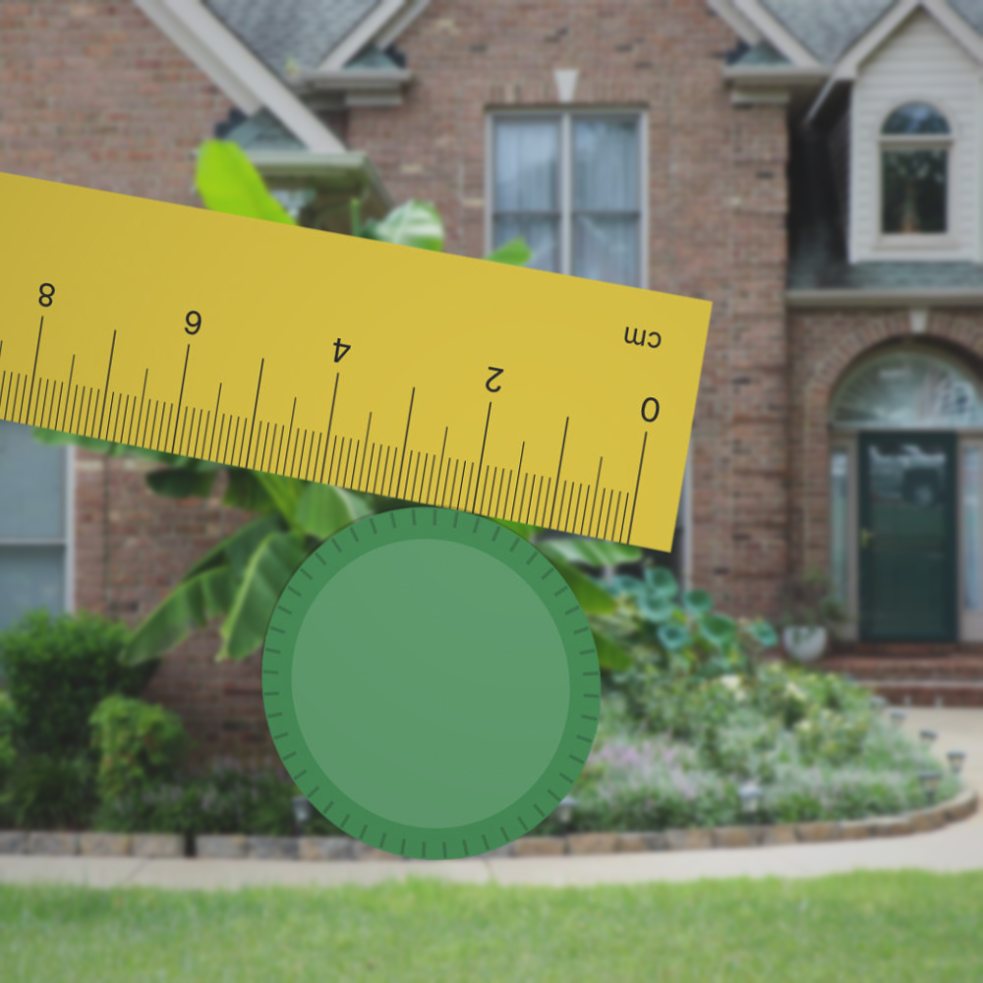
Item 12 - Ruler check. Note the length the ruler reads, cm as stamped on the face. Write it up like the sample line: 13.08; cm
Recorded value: 4.4; cm
